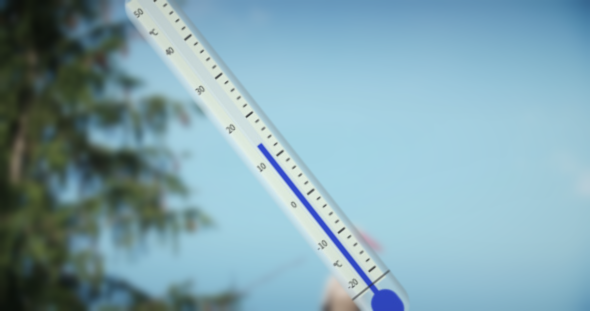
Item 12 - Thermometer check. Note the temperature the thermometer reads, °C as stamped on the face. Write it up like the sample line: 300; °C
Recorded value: 14; °C
